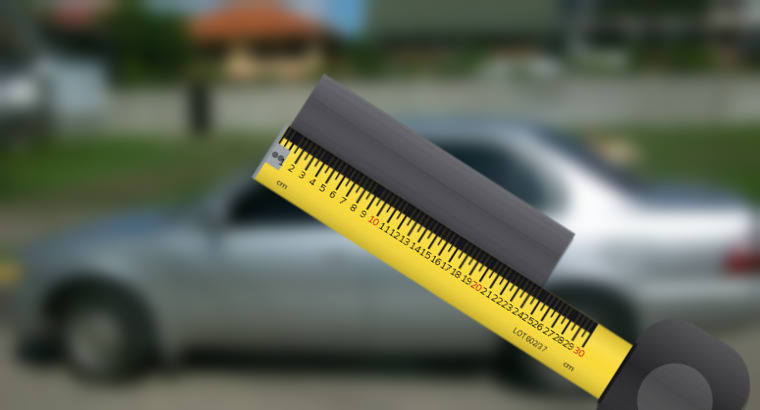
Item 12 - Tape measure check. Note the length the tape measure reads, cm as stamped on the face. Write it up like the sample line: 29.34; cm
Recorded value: 24.5; cm
